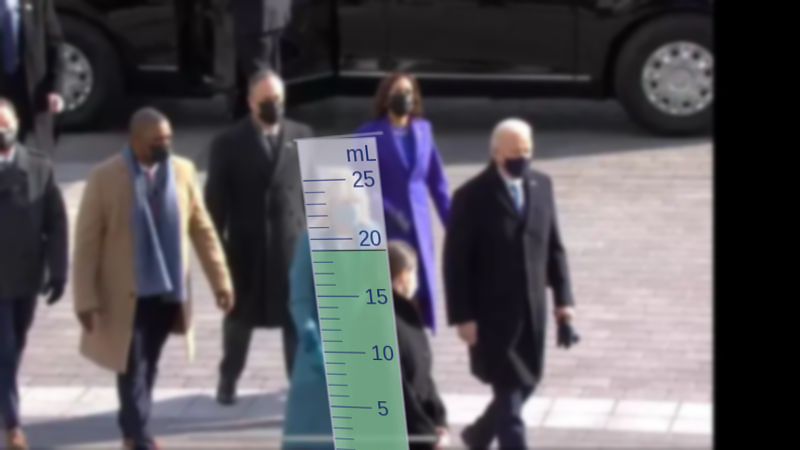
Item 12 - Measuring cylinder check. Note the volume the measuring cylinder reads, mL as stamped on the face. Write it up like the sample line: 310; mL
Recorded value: 19; mL
